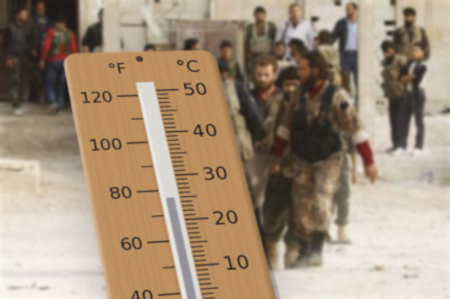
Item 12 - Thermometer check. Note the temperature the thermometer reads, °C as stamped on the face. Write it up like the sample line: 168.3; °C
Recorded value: 25; °C
